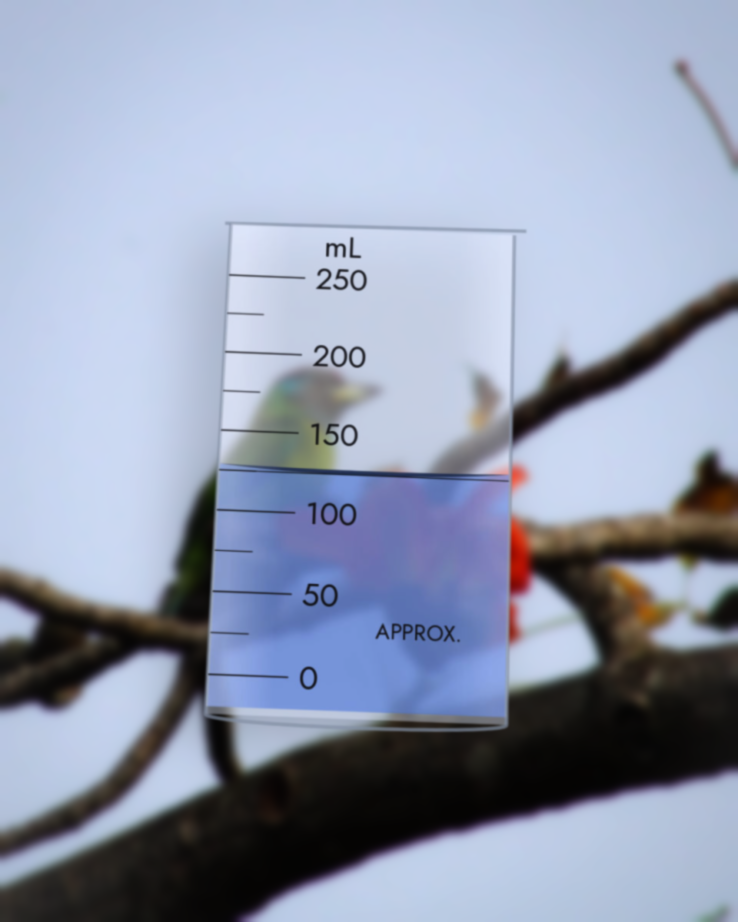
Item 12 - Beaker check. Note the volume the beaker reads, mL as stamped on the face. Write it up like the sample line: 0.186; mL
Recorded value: 125; mL
